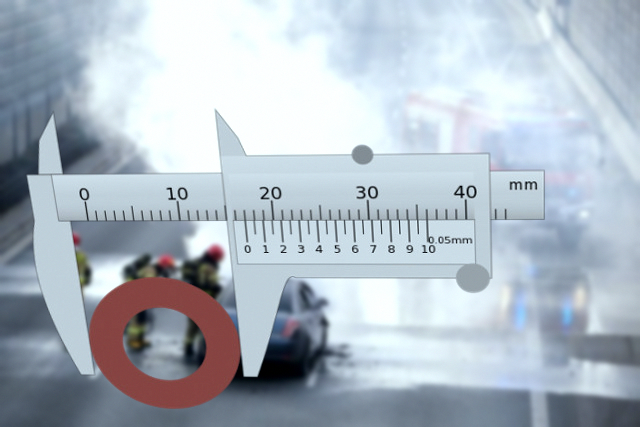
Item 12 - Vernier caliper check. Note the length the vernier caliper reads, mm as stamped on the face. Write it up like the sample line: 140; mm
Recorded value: 17.0; mm
